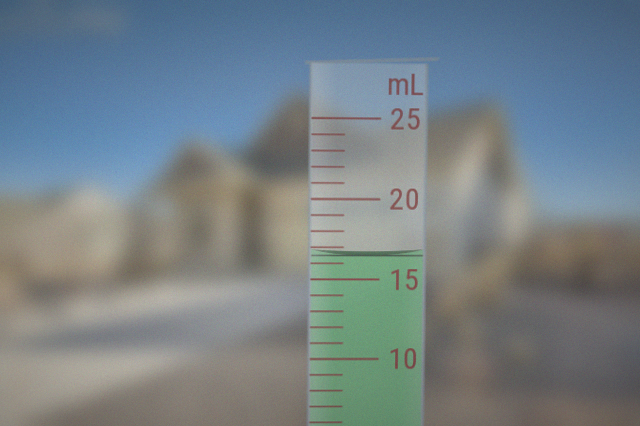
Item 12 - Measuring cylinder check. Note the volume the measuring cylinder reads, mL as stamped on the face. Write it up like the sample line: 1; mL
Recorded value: 16.5; mL
